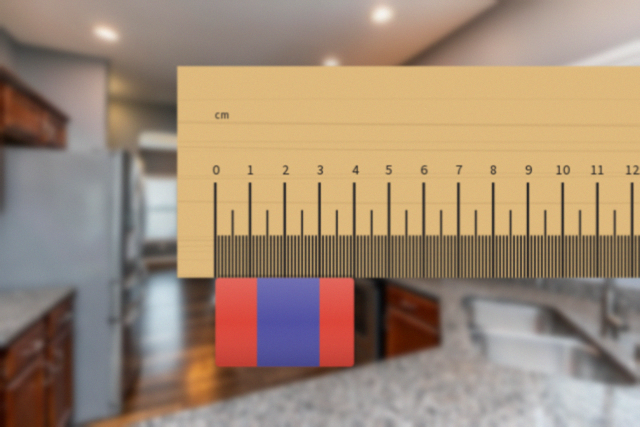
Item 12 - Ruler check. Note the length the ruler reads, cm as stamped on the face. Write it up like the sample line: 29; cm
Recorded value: 4; cm
